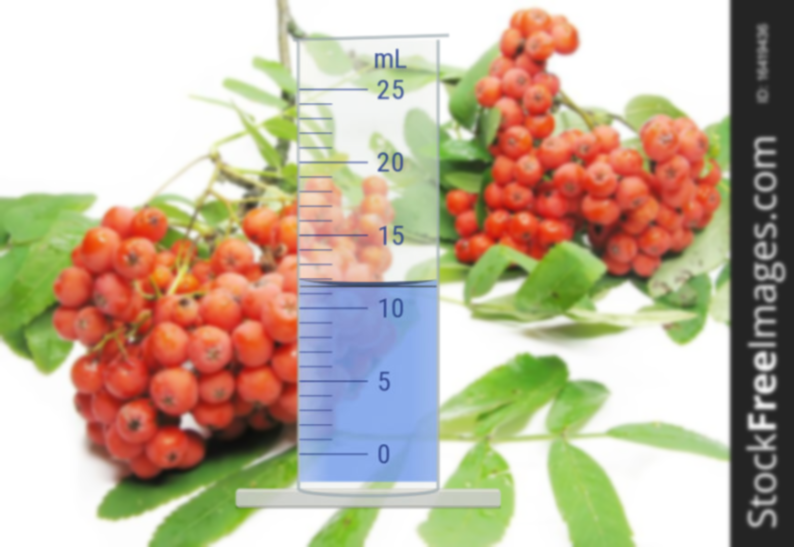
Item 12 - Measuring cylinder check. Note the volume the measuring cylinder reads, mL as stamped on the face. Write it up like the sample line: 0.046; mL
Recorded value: 11.5; mL
